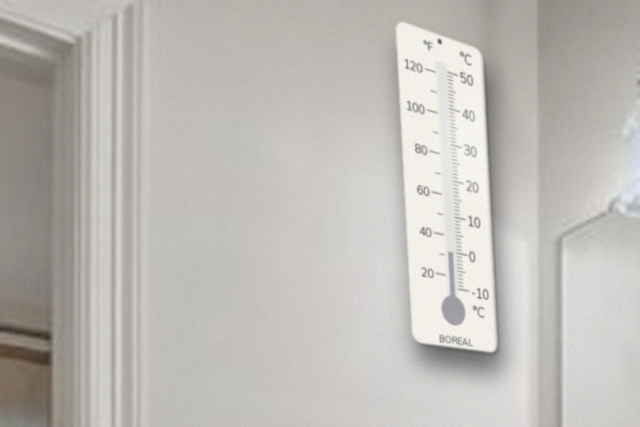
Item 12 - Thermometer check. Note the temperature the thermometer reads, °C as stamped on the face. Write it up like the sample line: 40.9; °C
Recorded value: 0; °C
